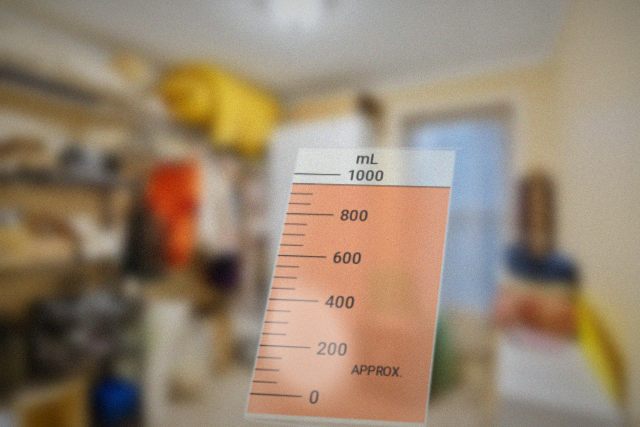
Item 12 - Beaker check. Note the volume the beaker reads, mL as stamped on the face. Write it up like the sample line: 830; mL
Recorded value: 950; mL
